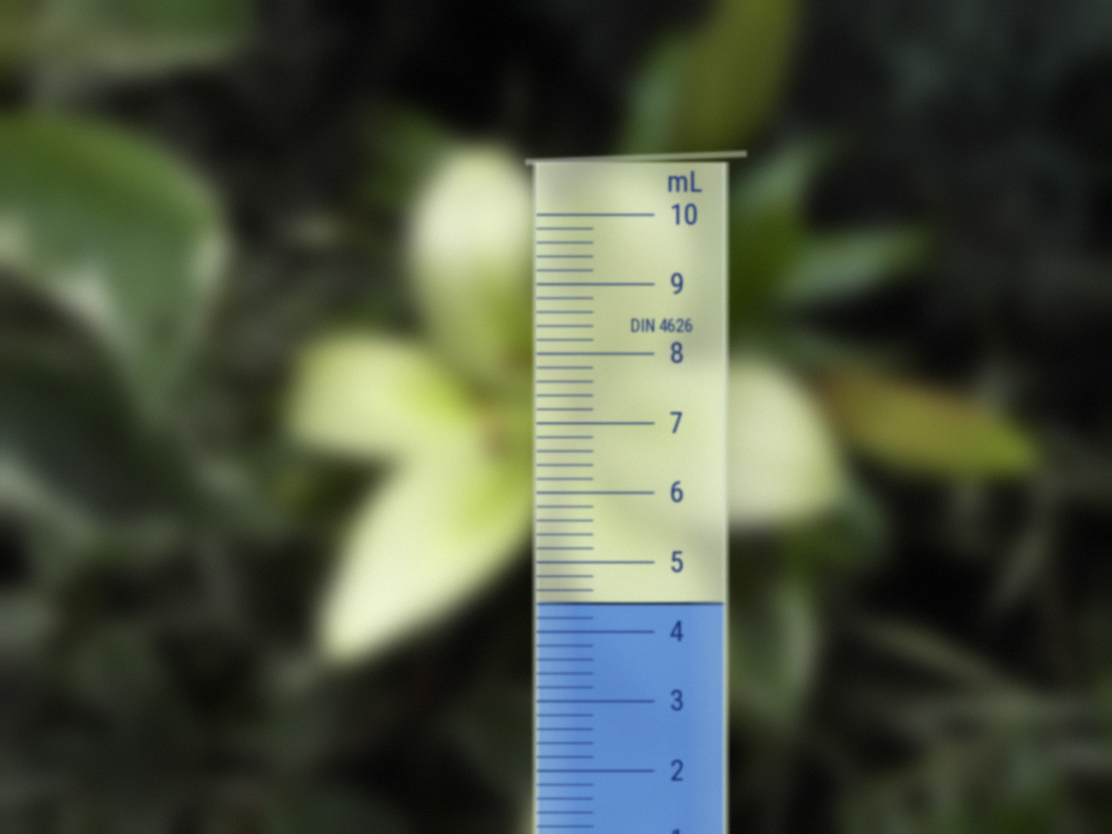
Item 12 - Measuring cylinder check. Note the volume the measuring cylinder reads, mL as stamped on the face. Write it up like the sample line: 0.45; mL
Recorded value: 4.4; mL
